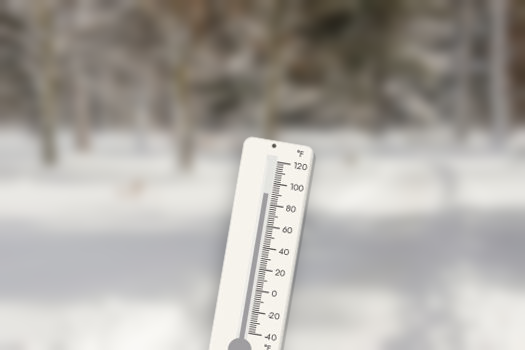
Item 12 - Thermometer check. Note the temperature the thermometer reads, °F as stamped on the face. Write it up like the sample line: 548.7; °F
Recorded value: 90; °F
